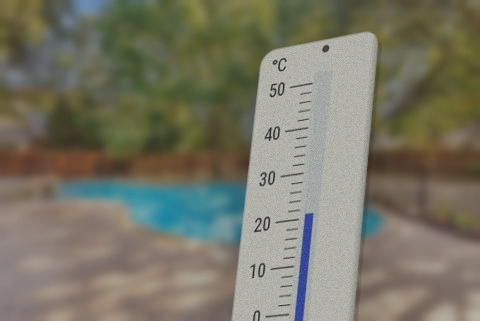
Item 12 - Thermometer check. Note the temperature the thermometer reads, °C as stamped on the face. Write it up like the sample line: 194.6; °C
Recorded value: 21; °C
